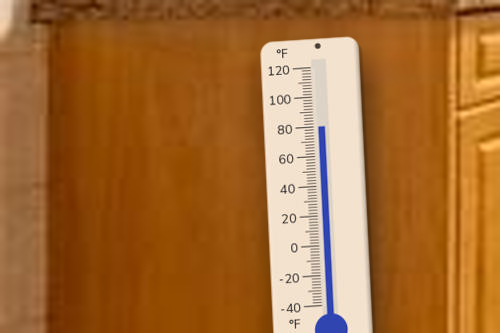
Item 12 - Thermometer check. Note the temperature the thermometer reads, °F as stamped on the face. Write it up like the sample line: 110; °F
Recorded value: 80; °F
